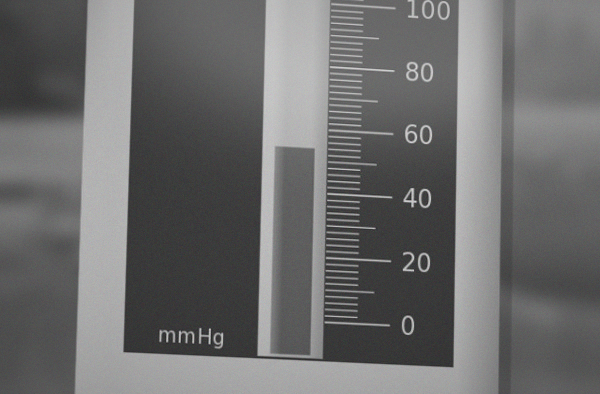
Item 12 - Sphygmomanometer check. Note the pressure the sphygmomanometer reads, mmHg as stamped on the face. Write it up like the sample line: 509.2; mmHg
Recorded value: 54; mmHg
